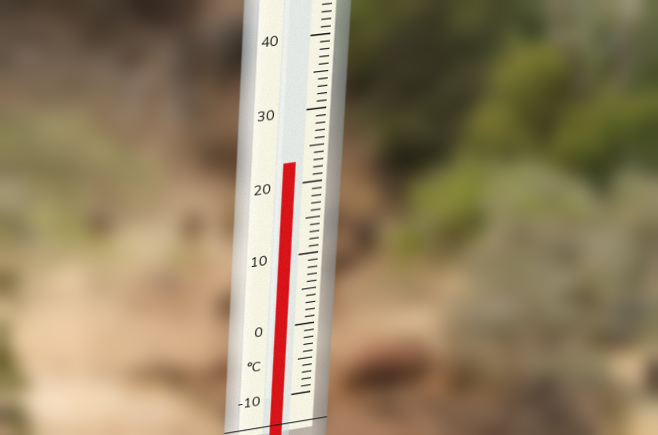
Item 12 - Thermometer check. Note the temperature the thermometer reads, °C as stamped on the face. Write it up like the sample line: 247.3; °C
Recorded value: 23; °C
